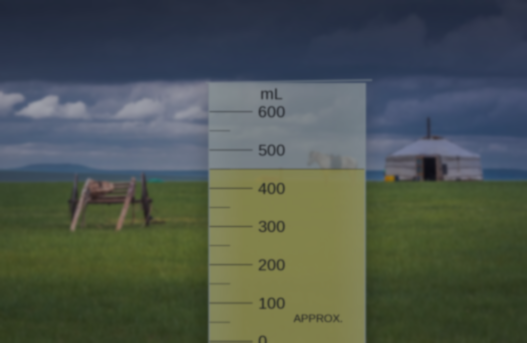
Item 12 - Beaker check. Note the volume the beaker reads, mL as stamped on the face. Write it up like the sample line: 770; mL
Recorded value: 450; mL
